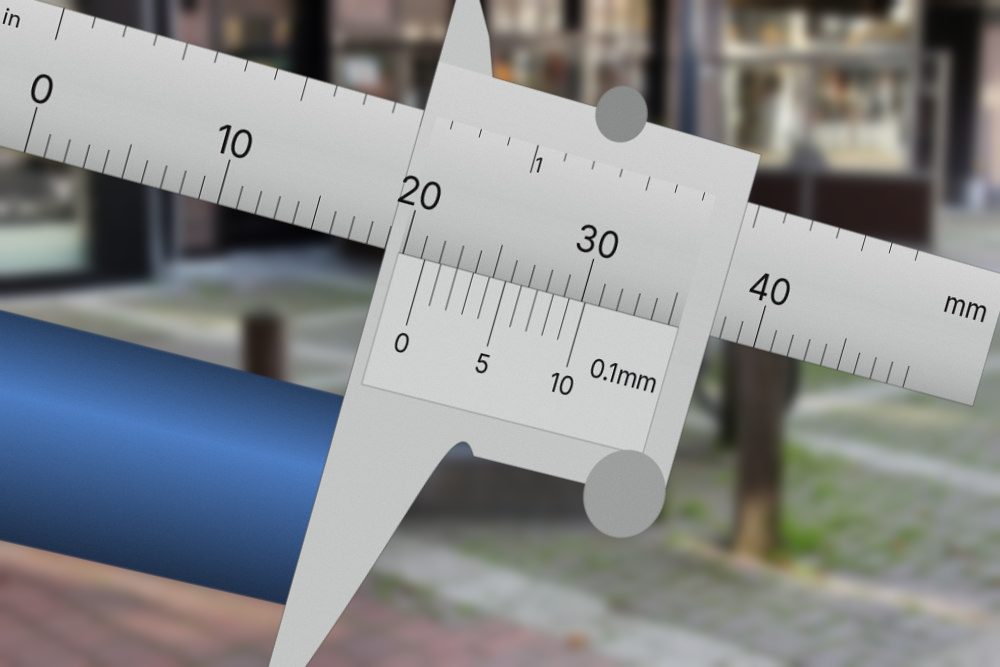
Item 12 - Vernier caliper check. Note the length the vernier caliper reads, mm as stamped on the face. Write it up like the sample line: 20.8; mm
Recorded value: 21.2; mm
